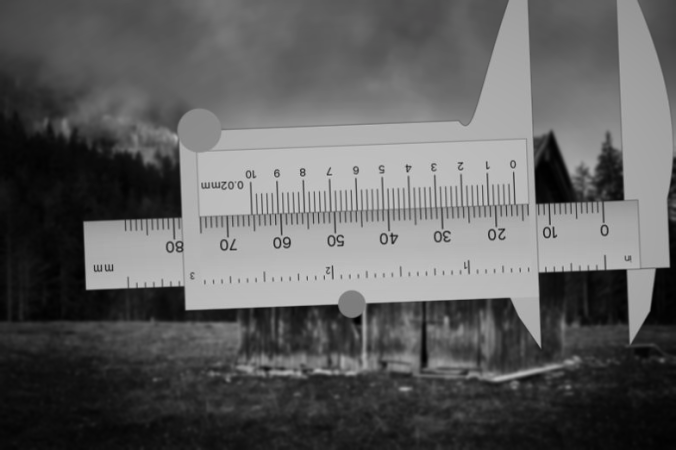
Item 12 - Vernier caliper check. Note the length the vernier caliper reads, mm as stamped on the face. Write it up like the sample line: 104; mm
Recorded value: 16.4; mm
